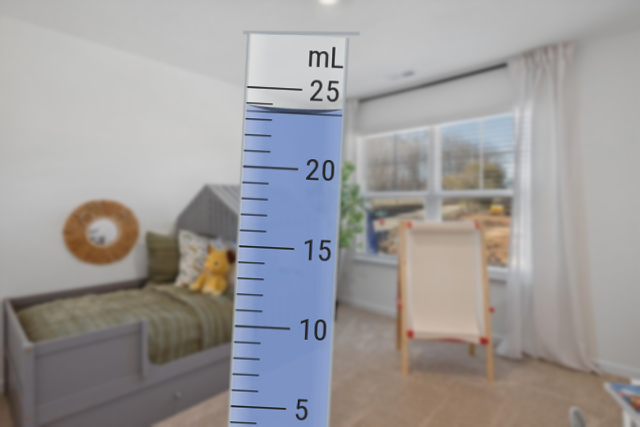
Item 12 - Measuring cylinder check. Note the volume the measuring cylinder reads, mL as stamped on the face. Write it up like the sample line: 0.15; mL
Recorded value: 23.5; mL
